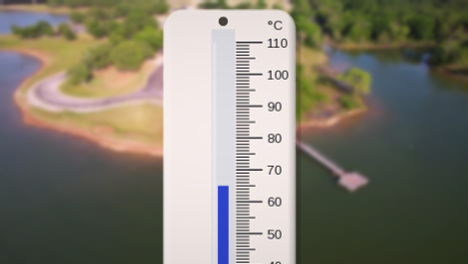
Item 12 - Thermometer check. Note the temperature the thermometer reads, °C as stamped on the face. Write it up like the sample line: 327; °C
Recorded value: 65; °C
